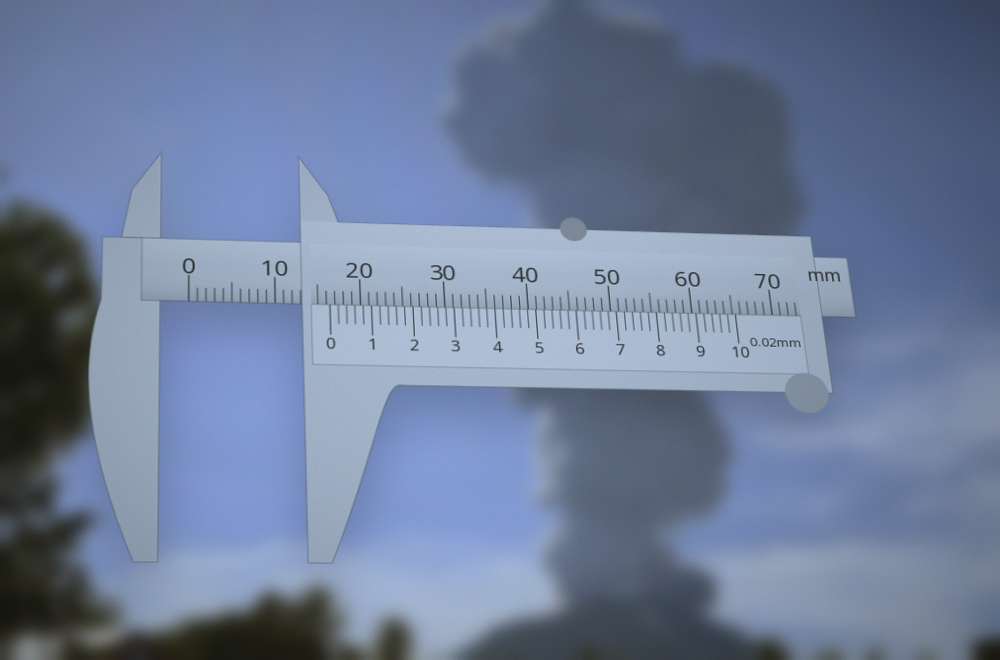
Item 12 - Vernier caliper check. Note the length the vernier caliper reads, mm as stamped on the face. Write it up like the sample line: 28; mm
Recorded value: 16.4; mm
